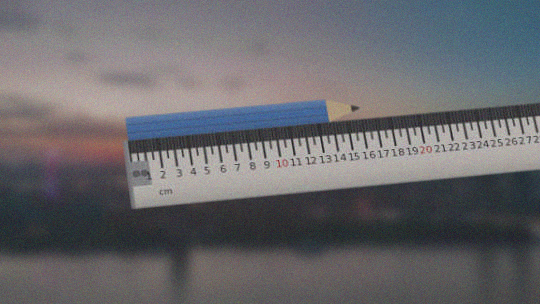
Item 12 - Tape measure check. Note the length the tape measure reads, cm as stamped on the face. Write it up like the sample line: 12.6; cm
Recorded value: 16; cm
